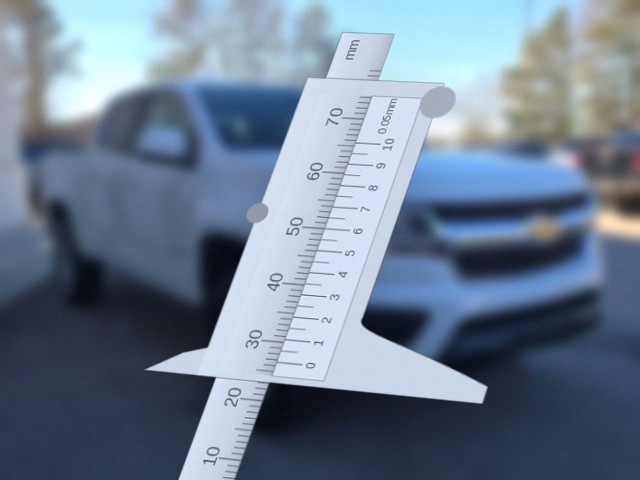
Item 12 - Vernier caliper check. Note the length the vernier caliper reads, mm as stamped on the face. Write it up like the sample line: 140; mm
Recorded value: 26.6; mm
